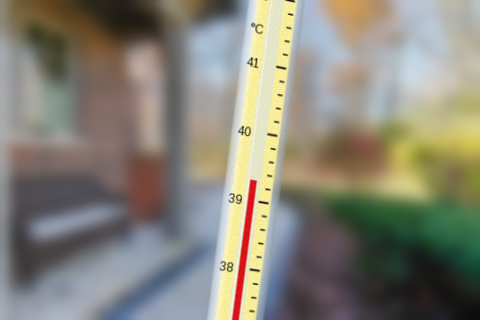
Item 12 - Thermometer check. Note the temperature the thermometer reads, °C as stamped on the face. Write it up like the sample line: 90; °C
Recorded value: 39.3; °C
